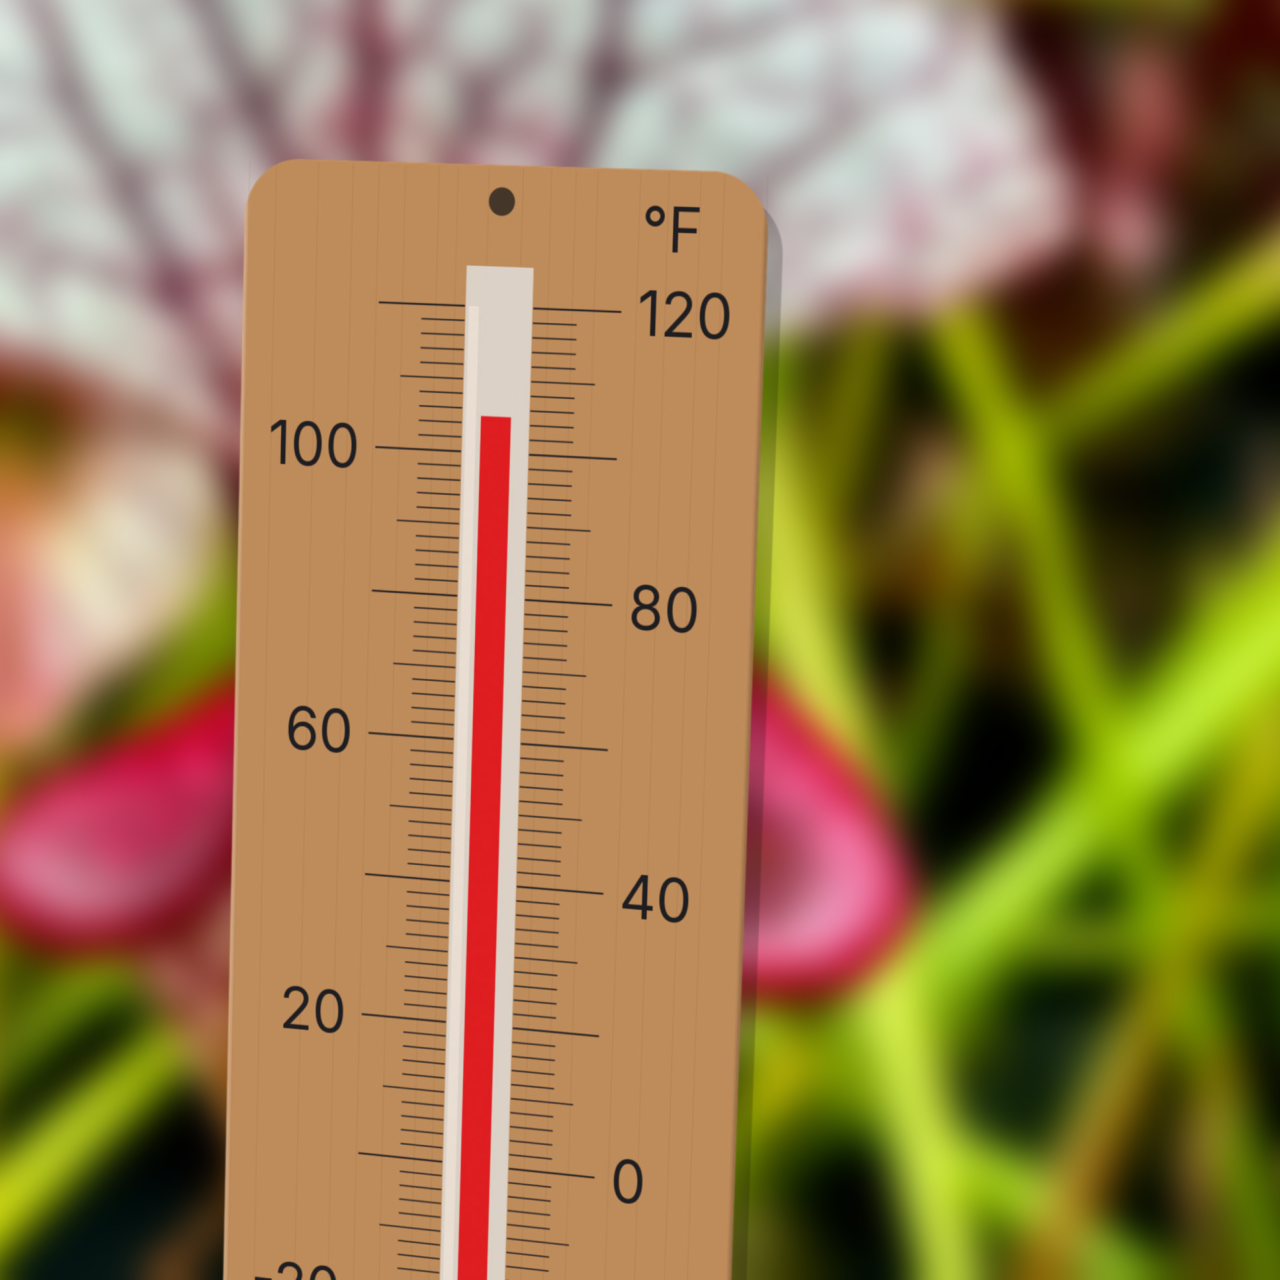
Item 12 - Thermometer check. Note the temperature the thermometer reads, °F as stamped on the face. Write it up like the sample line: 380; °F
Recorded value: 105; °F
